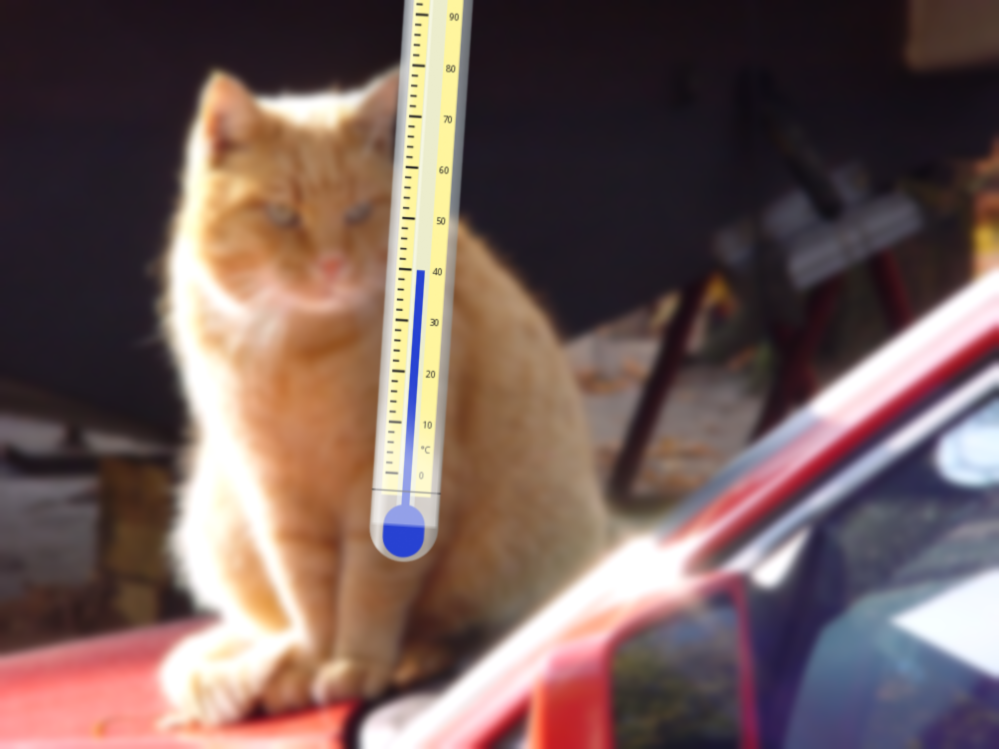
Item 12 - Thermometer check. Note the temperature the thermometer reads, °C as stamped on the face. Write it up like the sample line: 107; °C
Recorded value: 40; °C
